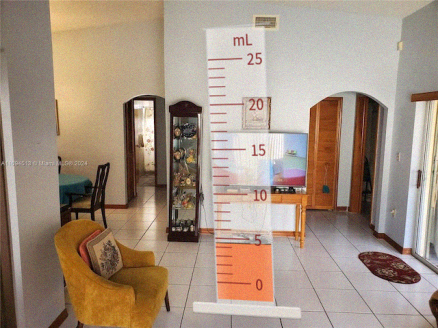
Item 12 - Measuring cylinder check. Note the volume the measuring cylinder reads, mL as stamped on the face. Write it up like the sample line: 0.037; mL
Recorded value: 4.5; mL
